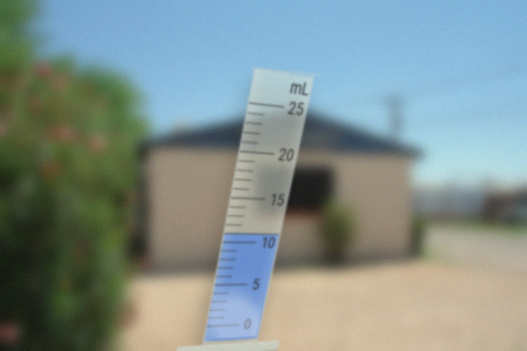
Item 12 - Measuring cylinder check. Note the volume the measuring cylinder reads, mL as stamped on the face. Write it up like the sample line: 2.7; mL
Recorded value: 11; mL
